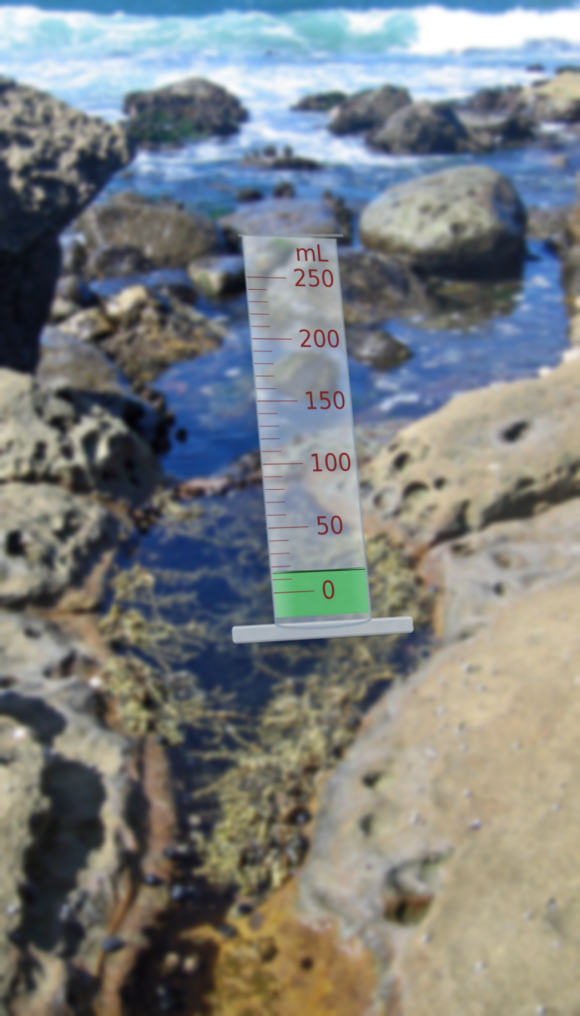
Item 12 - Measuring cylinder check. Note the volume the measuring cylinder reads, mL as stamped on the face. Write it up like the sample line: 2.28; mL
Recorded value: 15; mL
